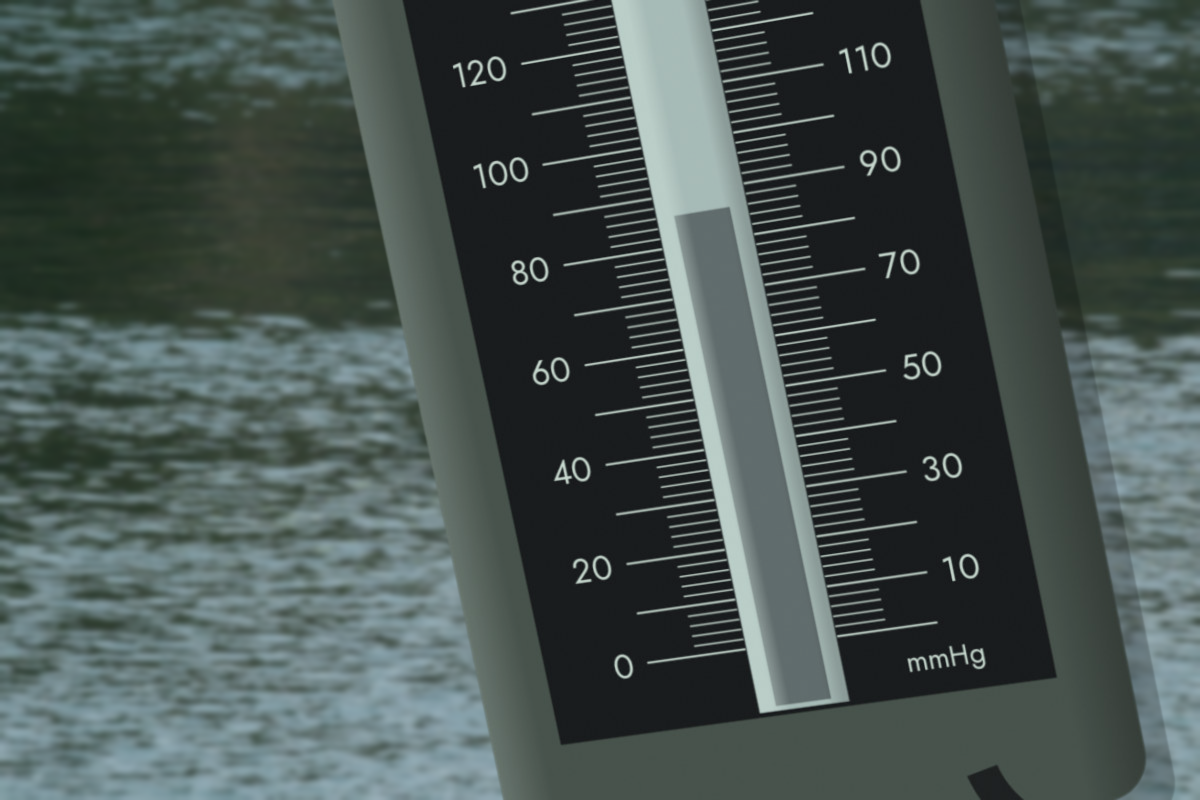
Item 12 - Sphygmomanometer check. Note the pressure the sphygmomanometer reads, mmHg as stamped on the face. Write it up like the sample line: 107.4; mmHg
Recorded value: 86; mmHg
